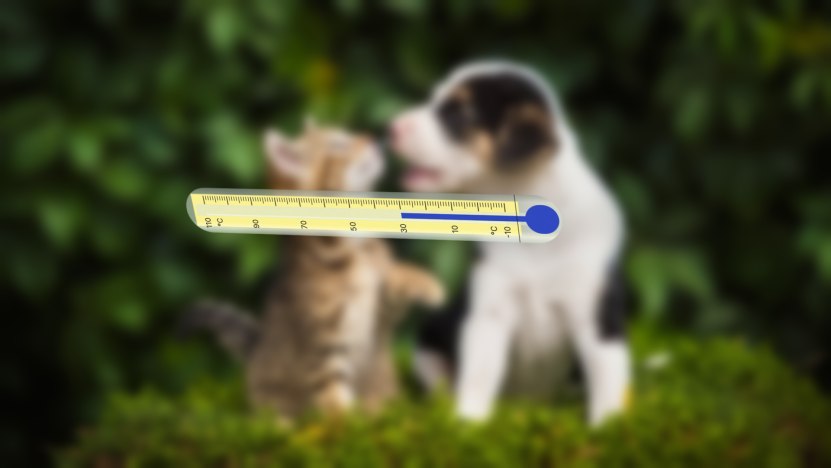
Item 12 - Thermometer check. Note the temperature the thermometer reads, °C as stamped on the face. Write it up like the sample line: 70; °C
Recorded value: 30; °C
